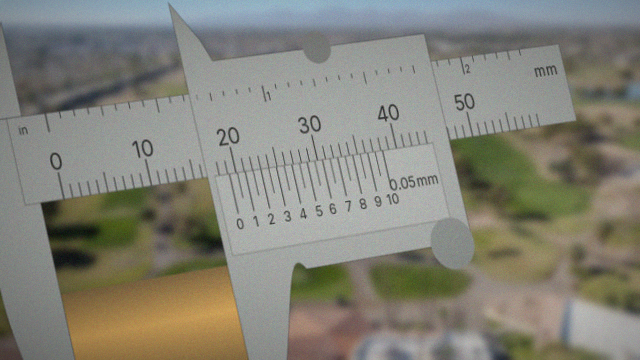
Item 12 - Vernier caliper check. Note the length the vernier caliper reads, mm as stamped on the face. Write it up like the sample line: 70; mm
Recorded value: 19.2; mm
